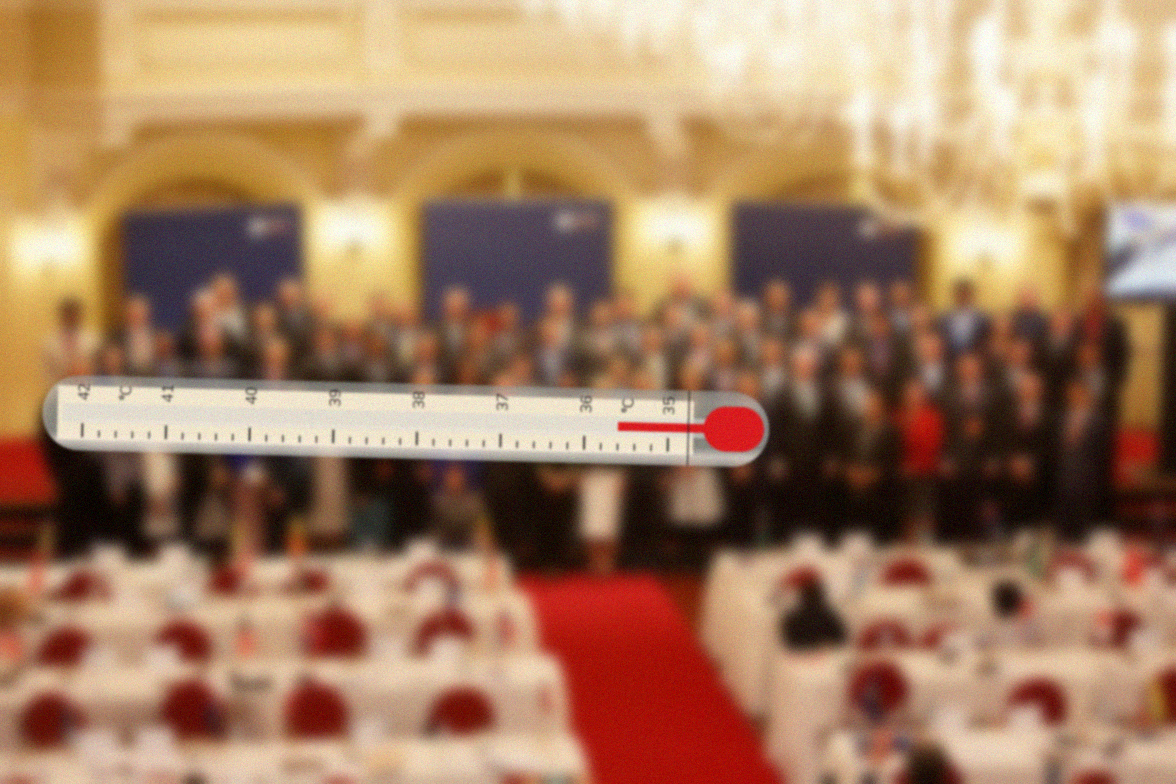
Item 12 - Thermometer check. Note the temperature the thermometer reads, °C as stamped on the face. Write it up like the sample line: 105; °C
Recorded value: 35.6; °C
